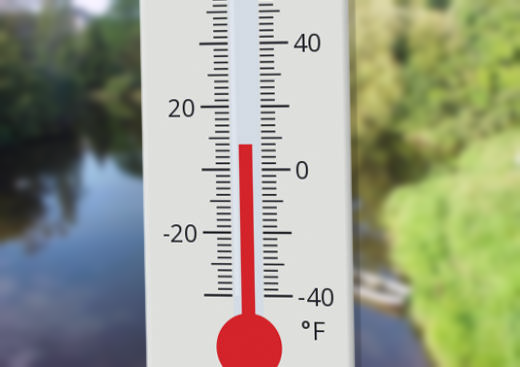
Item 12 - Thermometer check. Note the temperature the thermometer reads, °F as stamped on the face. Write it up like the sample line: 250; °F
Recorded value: 8; °F
